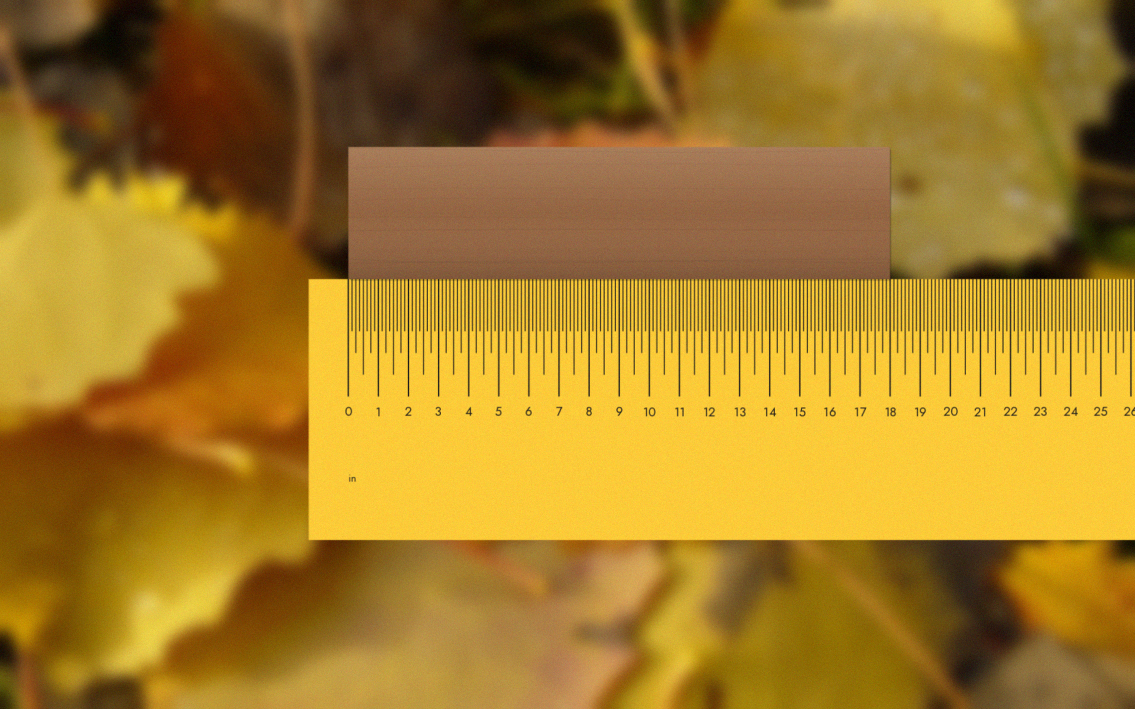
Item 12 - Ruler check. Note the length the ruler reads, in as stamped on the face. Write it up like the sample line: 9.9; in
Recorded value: 18; in
